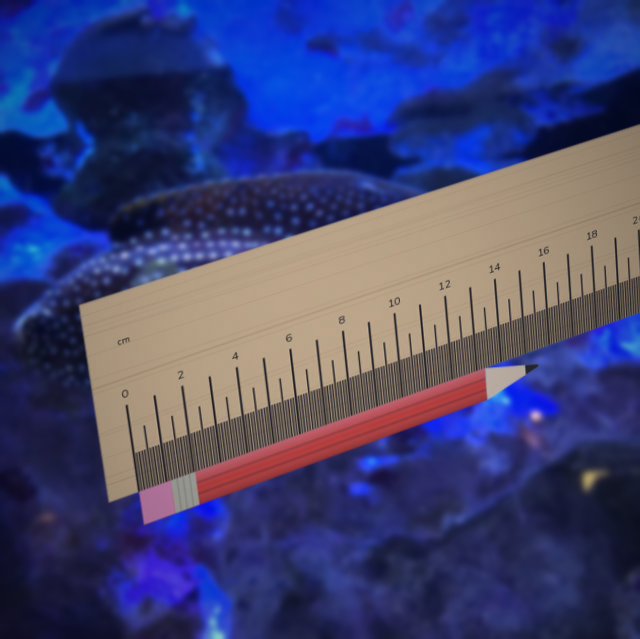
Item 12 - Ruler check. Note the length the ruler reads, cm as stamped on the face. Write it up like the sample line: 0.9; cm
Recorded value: 15.5; cm
